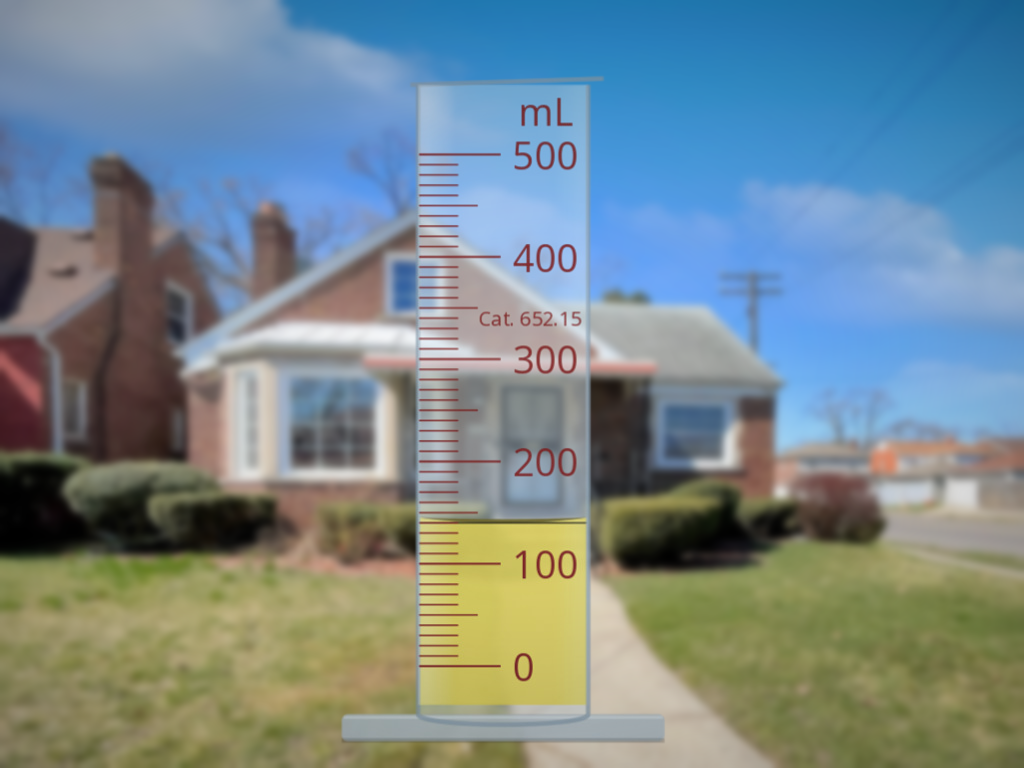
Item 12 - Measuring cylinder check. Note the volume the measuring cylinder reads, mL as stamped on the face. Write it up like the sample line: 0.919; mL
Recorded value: 140; mL
